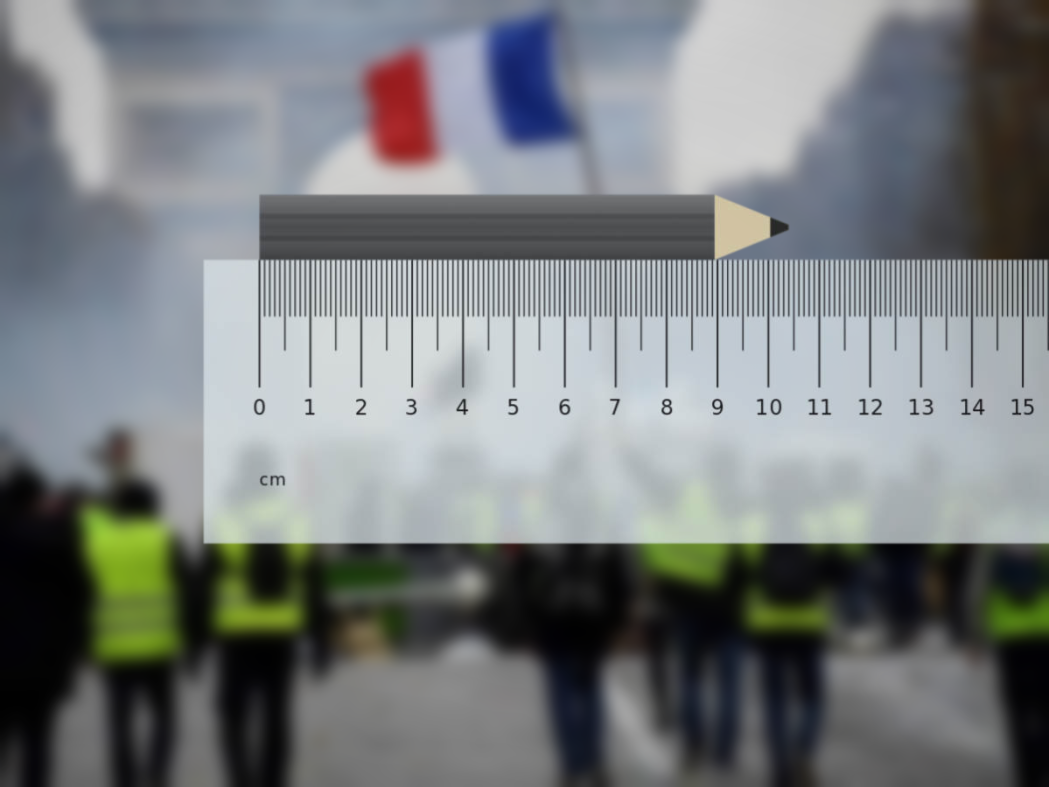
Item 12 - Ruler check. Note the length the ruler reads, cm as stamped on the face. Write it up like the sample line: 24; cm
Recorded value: 10.4; cm
